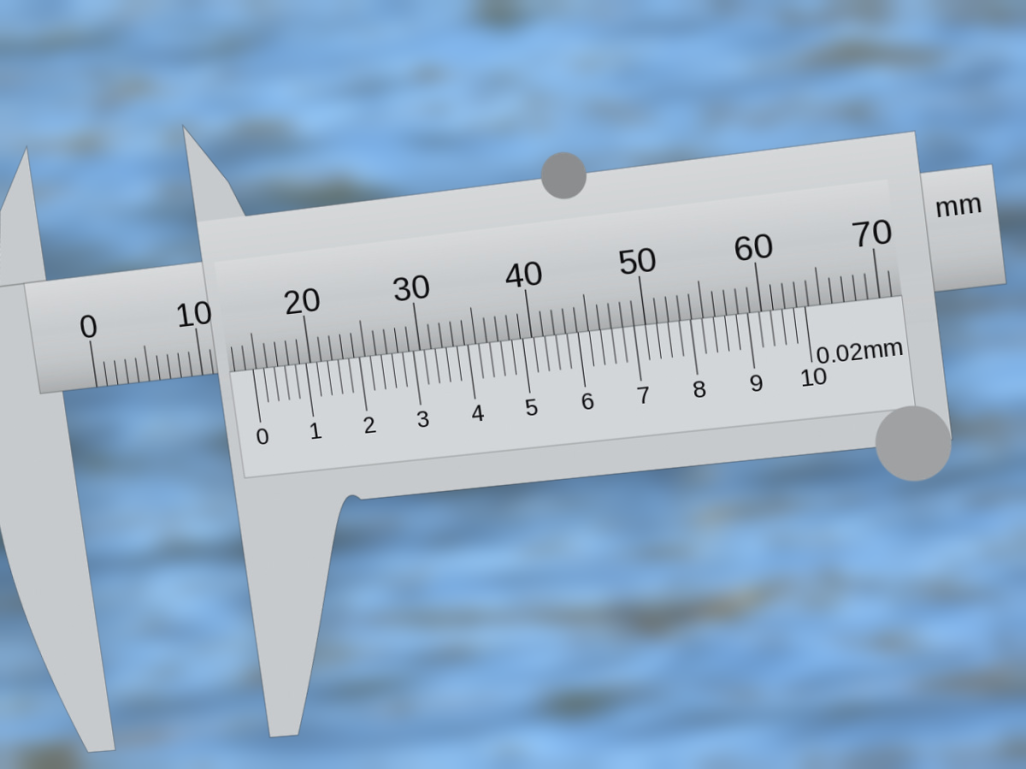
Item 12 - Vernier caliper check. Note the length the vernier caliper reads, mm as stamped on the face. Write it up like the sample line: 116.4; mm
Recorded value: 14.7; mm
